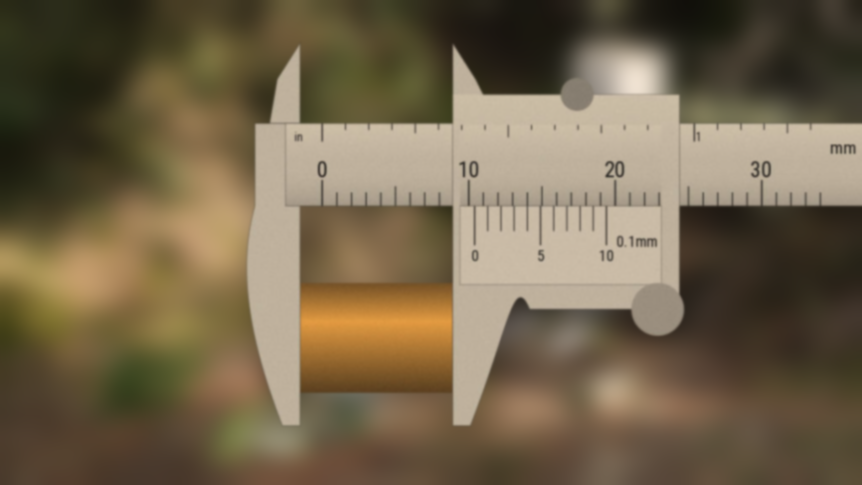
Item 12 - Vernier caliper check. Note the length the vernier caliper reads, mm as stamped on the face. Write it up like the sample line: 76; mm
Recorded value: 10.4; mm
